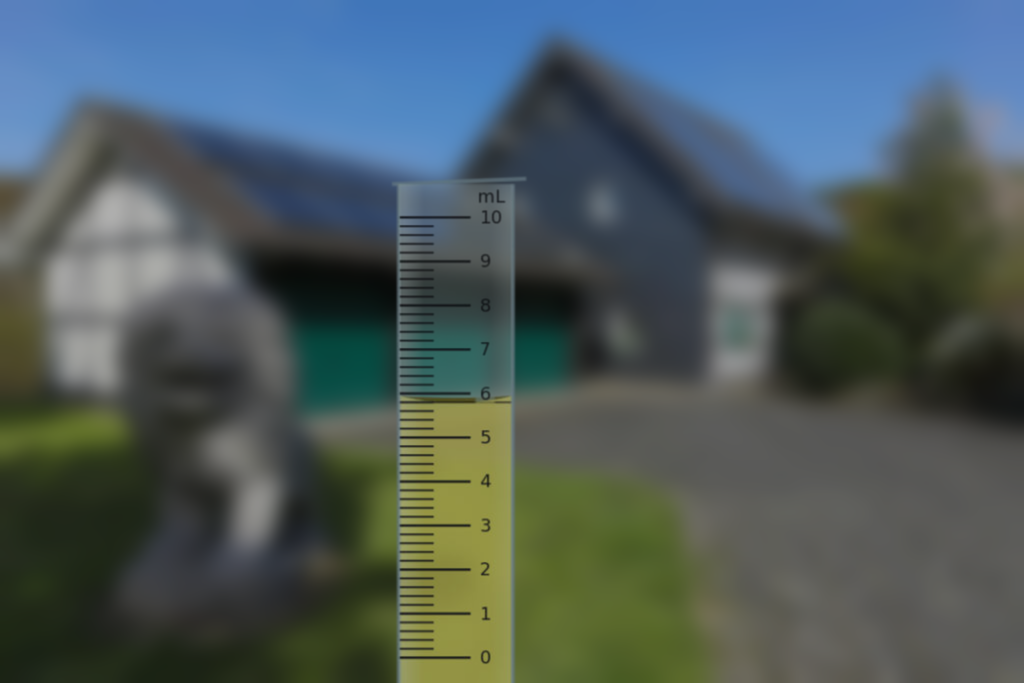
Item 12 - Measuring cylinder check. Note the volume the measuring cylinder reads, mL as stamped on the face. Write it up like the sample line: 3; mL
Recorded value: 5.8; mL
